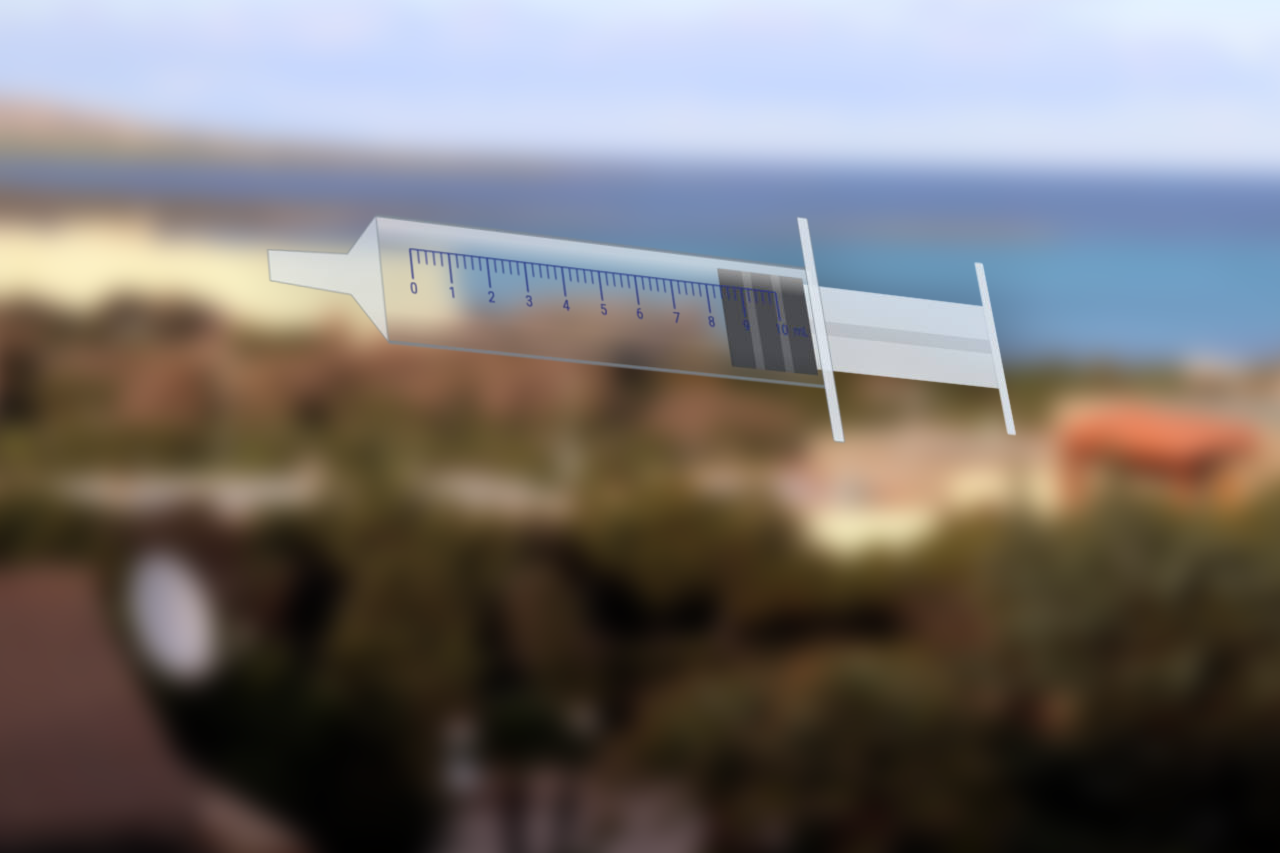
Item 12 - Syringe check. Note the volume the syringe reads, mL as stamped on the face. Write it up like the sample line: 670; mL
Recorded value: 8.4; mL
